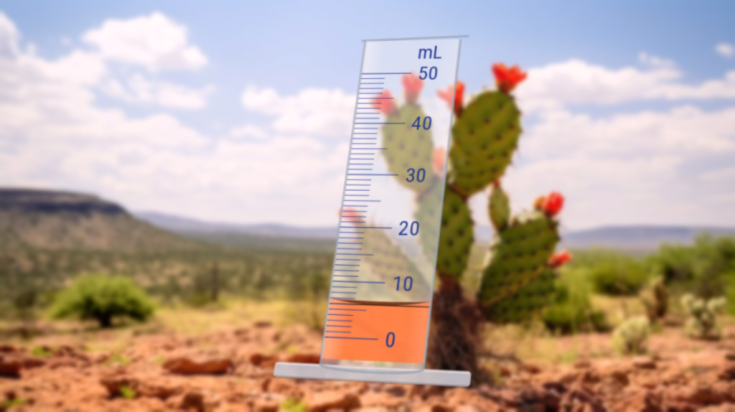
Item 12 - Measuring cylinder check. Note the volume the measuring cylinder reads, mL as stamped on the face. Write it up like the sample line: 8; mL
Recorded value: 6; mL
